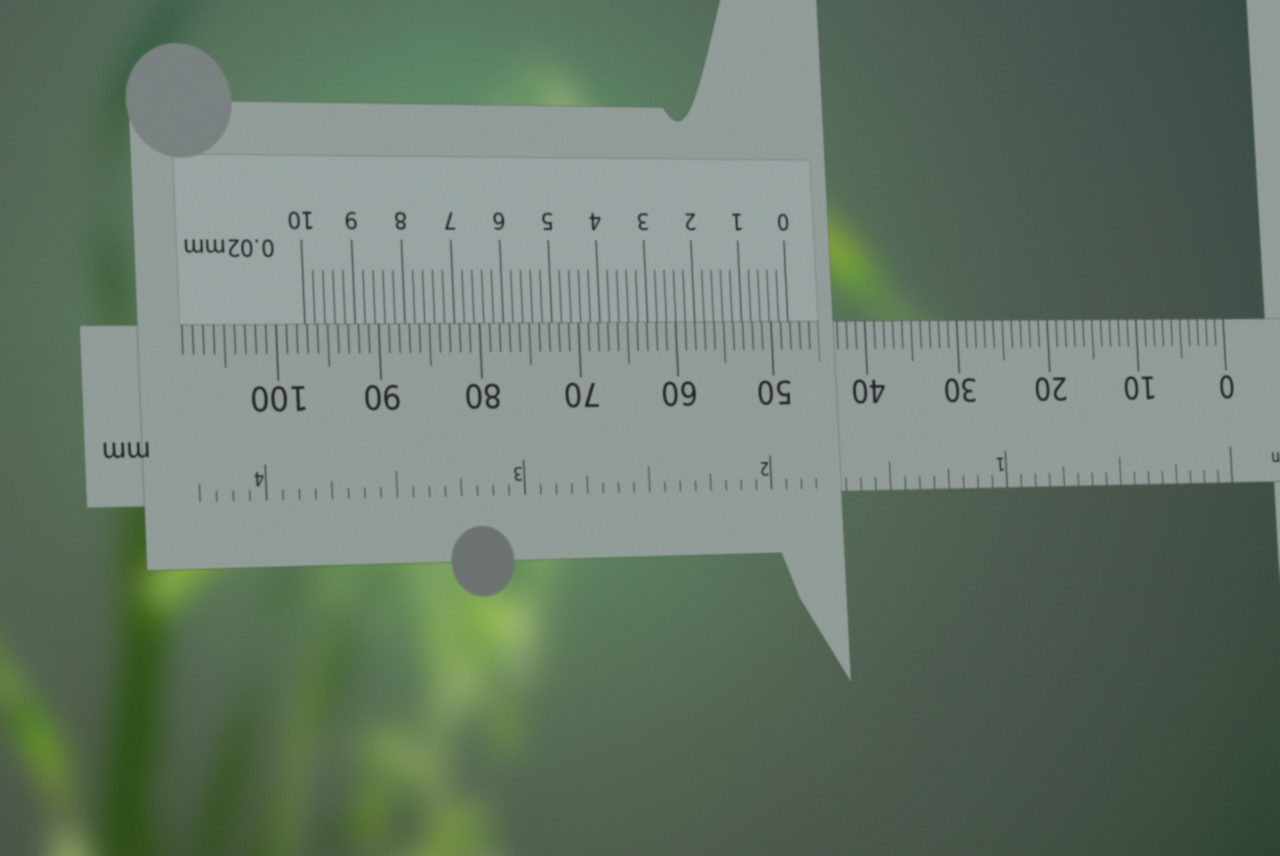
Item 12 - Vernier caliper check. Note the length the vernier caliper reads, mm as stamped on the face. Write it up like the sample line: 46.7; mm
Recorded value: 48.2; mm
